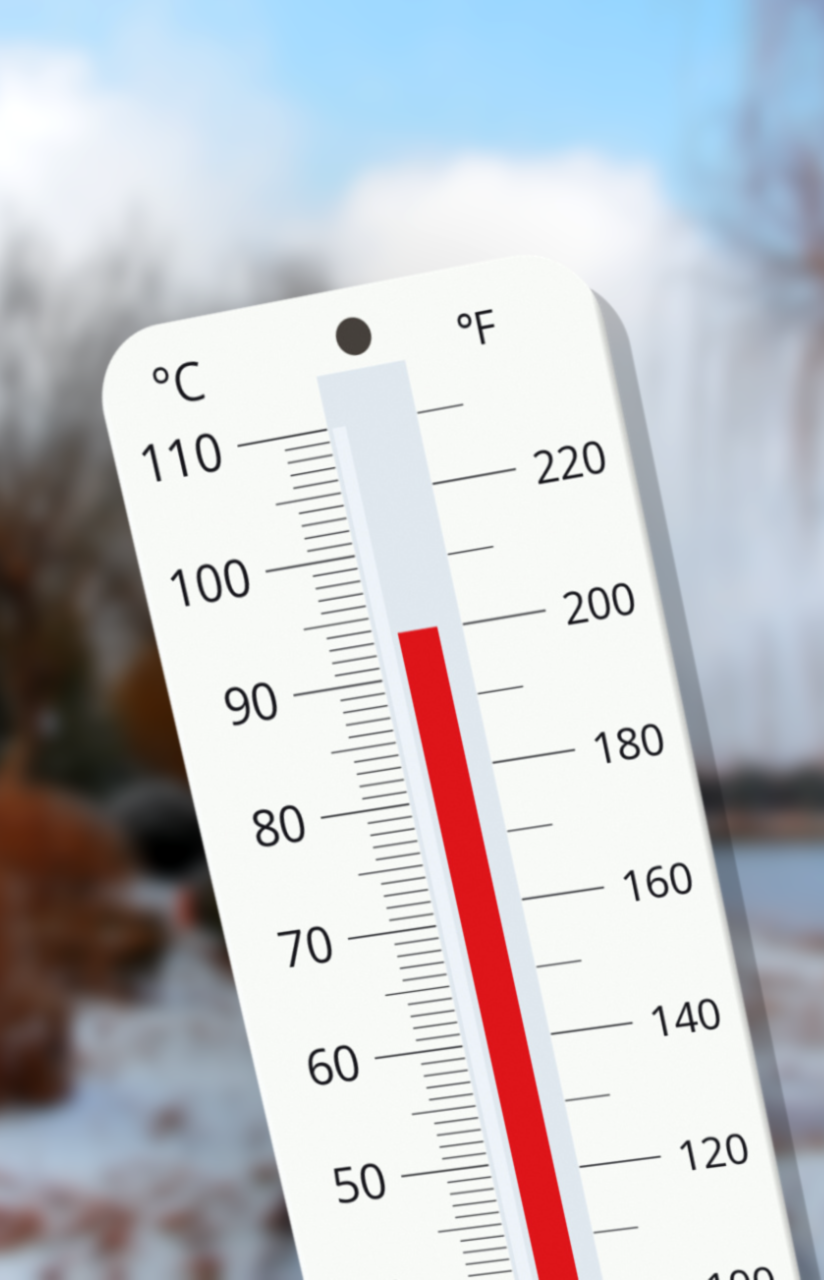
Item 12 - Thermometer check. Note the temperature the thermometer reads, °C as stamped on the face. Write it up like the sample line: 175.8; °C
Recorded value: 93.5; °C
